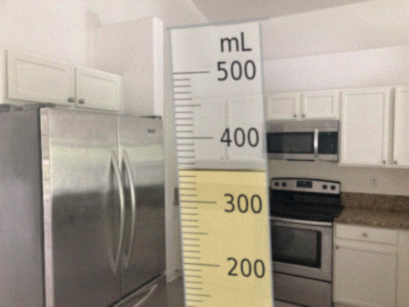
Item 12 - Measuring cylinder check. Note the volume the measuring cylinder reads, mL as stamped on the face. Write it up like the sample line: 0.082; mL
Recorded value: 350; mL
